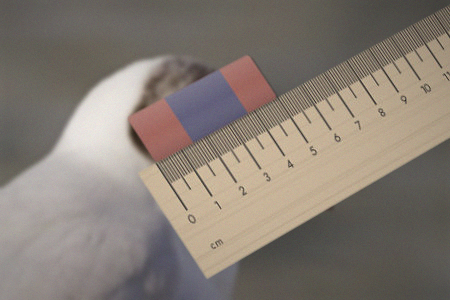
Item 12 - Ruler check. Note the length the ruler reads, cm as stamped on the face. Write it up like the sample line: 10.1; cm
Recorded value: 5; cm
